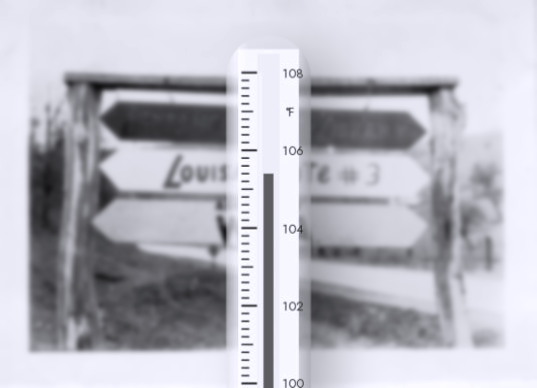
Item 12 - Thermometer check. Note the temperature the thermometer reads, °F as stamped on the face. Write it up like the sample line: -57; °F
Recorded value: 105.4; °F
